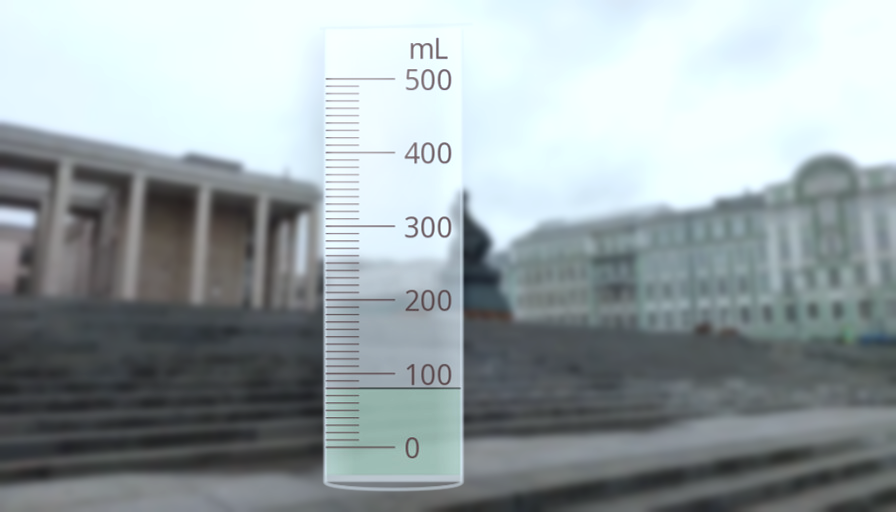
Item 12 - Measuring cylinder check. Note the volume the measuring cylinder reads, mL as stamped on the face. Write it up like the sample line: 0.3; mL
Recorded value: 80; mL
